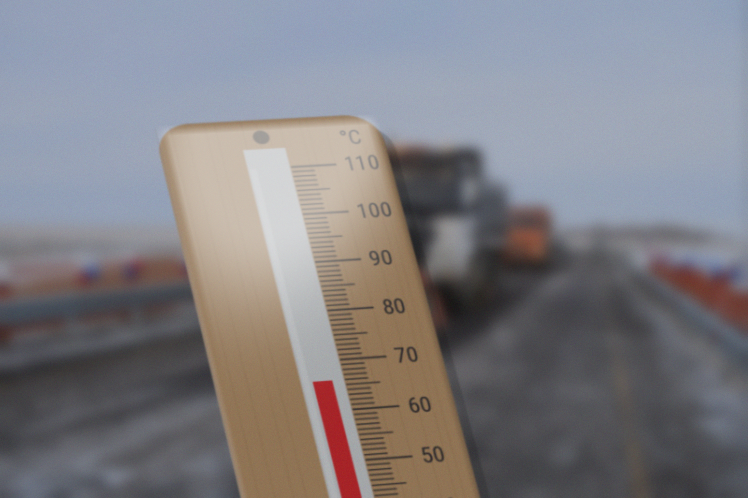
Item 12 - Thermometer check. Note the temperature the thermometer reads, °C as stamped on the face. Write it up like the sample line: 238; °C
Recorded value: 66; °C
